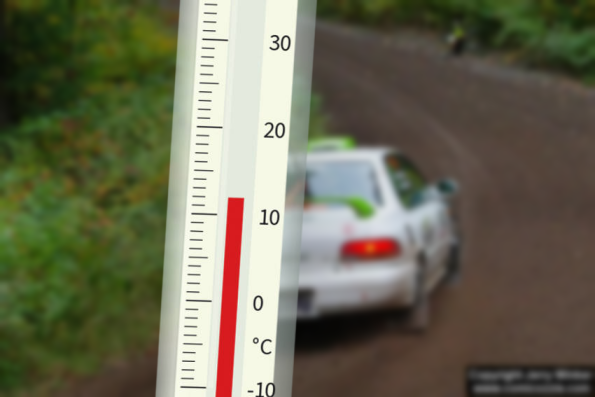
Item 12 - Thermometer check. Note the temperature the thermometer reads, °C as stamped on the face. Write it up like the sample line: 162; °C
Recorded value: 12; °C
